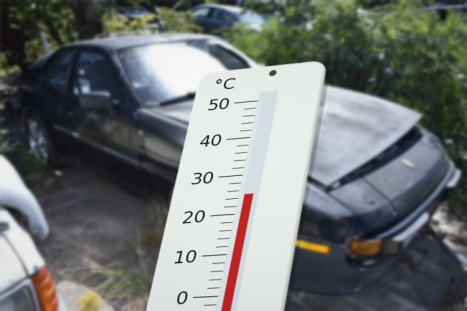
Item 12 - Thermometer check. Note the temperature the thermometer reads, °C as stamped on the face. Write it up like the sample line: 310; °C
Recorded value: 25; °C
